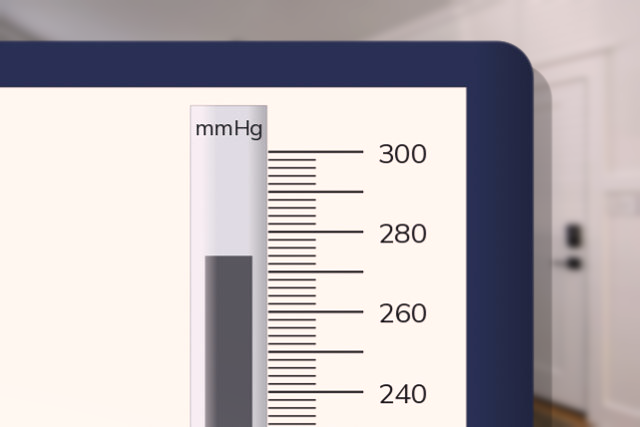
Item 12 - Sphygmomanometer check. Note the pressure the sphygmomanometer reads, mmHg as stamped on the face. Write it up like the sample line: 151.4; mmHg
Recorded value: 274; mmHg
